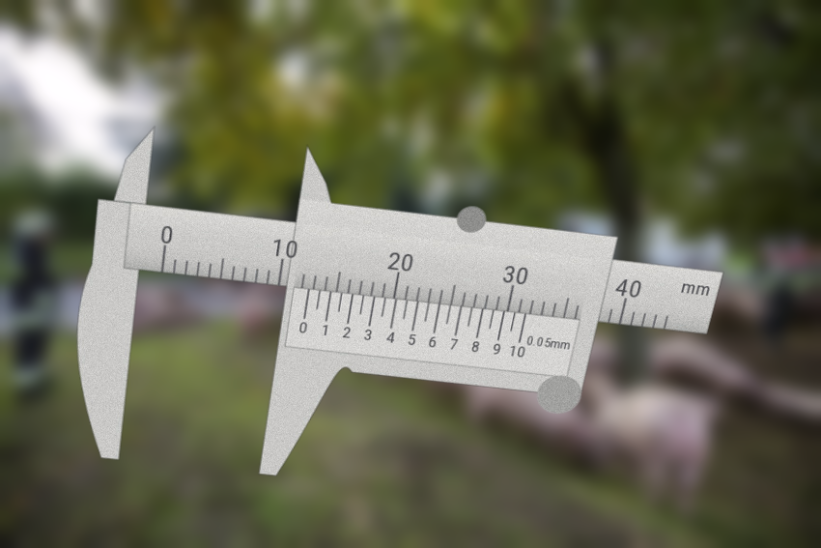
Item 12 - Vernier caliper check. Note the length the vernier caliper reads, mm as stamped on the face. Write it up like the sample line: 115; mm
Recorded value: 12.6; mm
